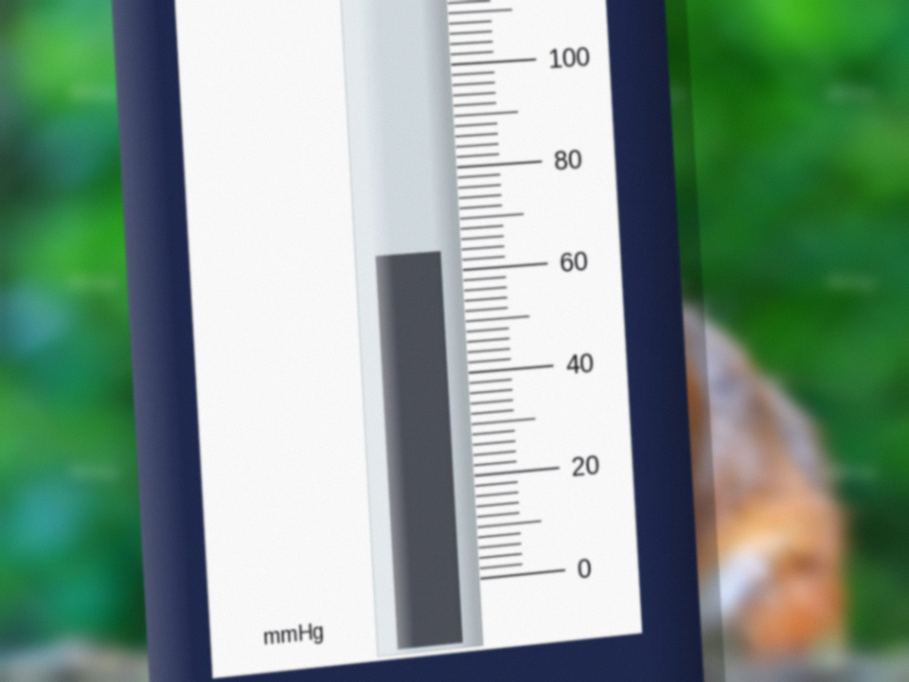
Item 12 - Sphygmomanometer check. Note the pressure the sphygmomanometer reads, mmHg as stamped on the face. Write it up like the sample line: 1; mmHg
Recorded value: 64; mmHg
